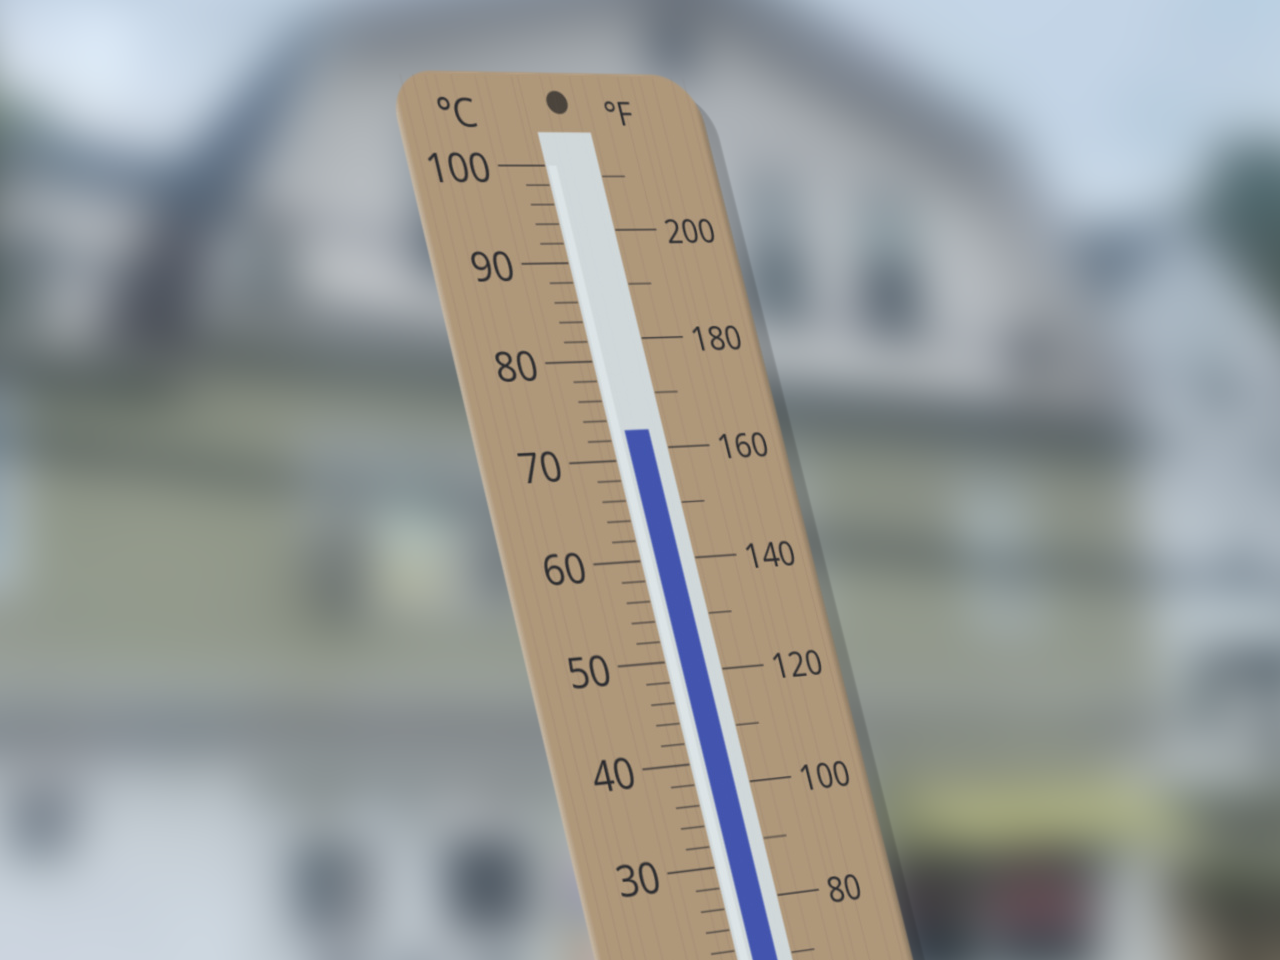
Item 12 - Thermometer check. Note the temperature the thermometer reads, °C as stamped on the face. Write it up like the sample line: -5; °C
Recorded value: 73; °C
